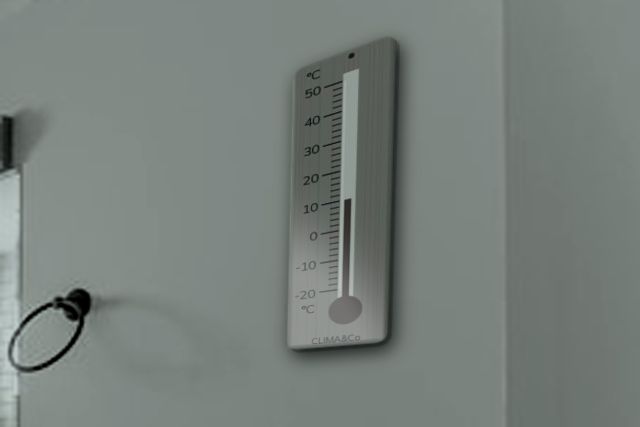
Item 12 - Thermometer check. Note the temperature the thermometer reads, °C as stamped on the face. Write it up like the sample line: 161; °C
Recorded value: 10; °C
